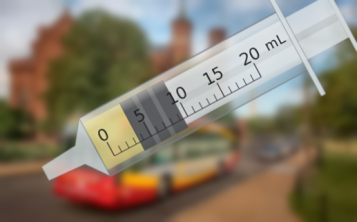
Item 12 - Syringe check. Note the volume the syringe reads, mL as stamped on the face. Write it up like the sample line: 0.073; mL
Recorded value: 3.5; mL
